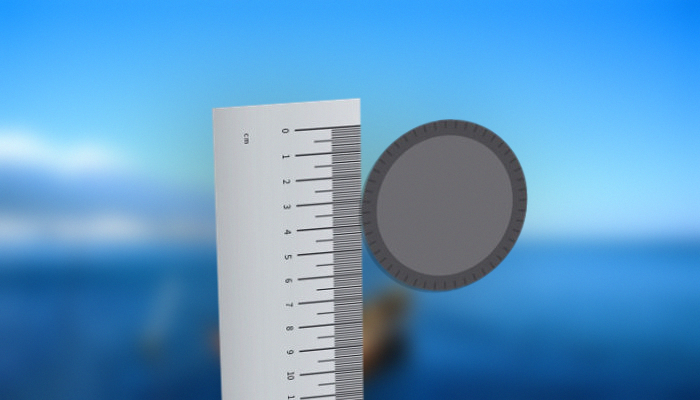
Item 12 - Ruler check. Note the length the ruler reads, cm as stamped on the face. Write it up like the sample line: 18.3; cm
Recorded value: 7; cm
